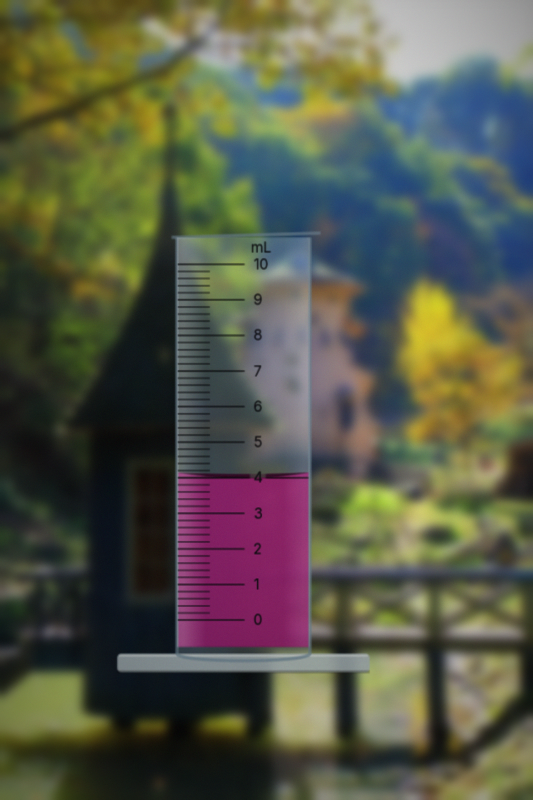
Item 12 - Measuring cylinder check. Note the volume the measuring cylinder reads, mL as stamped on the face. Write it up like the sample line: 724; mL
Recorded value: 4; mL
